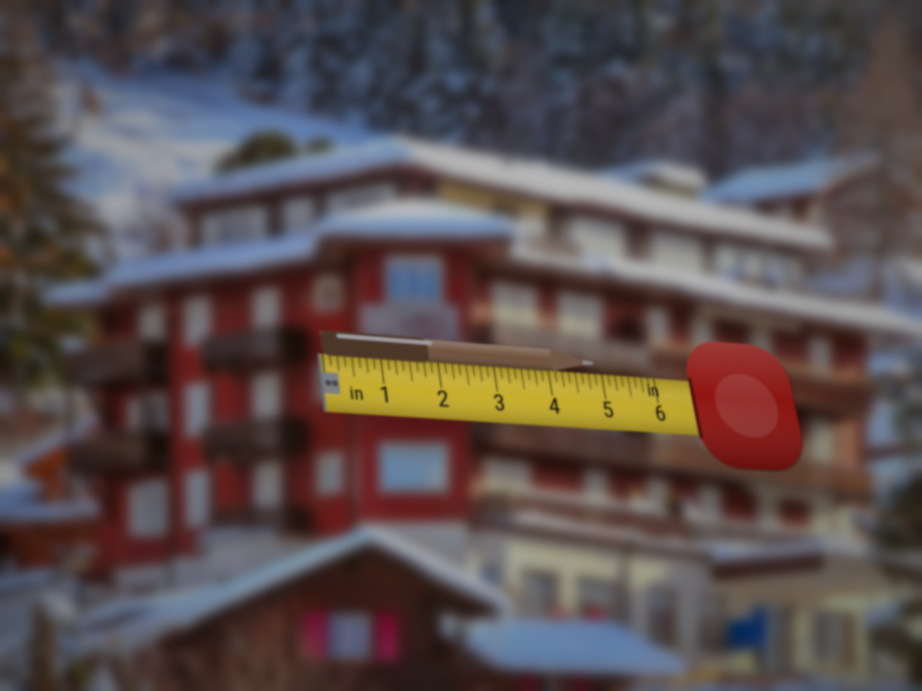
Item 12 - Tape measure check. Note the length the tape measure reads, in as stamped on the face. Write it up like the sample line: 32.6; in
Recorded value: 4.875; in
